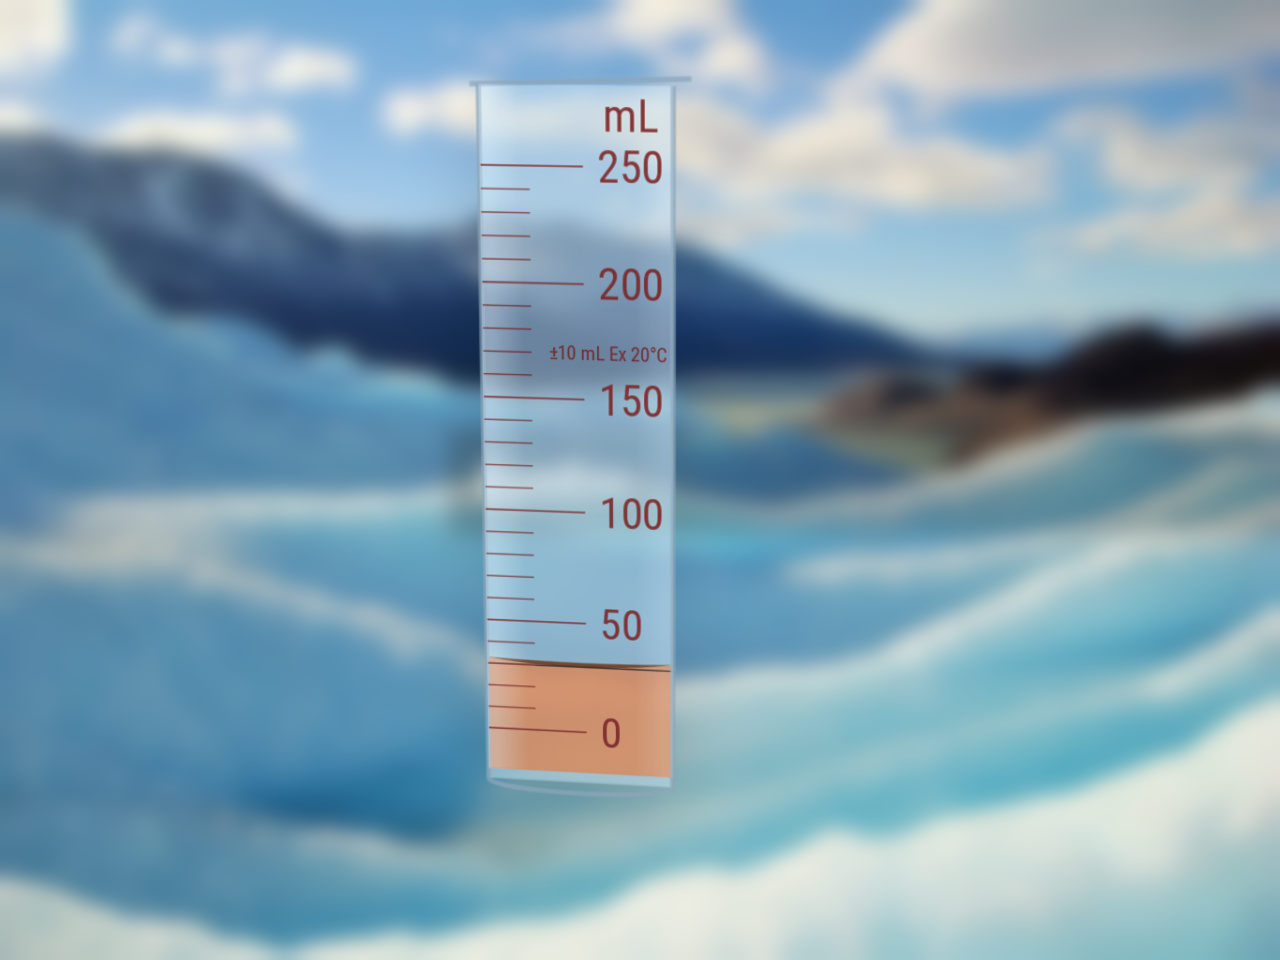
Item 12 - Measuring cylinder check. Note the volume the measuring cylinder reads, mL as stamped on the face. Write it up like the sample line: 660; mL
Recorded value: 30; mL
